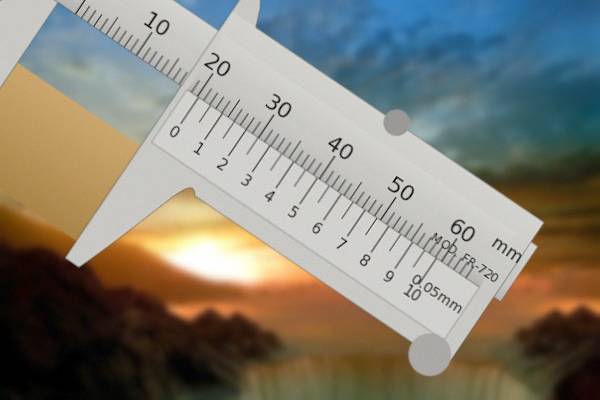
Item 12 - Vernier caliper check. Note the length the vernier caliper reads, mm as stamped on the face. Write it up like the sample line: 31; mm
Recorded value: 20.2; mm
